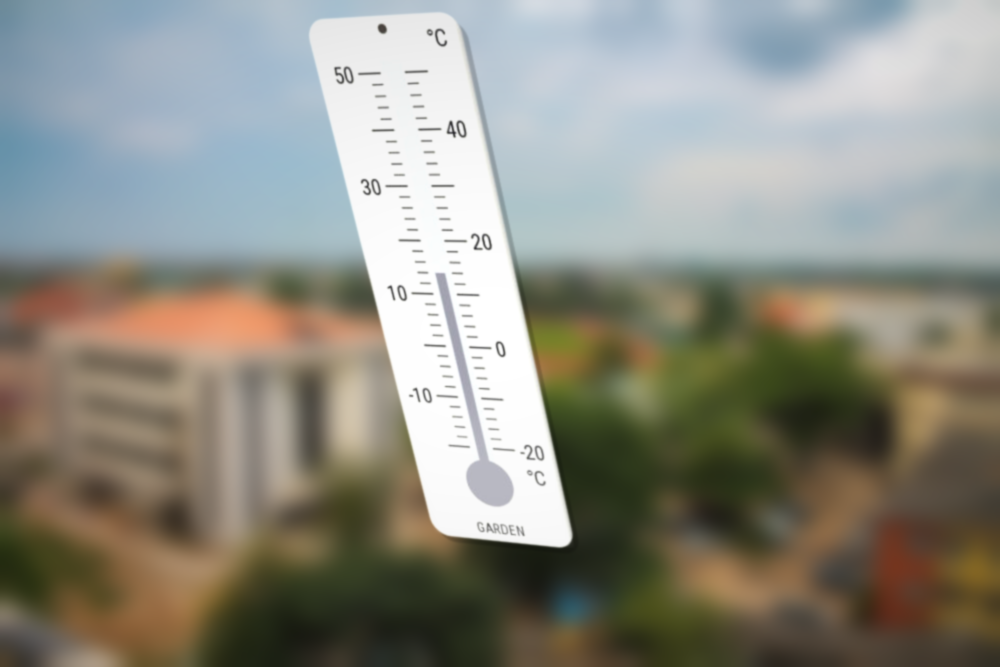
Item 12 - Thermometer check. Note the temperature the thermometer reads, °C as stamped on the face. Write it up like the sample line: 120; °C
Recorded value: 14; °C
